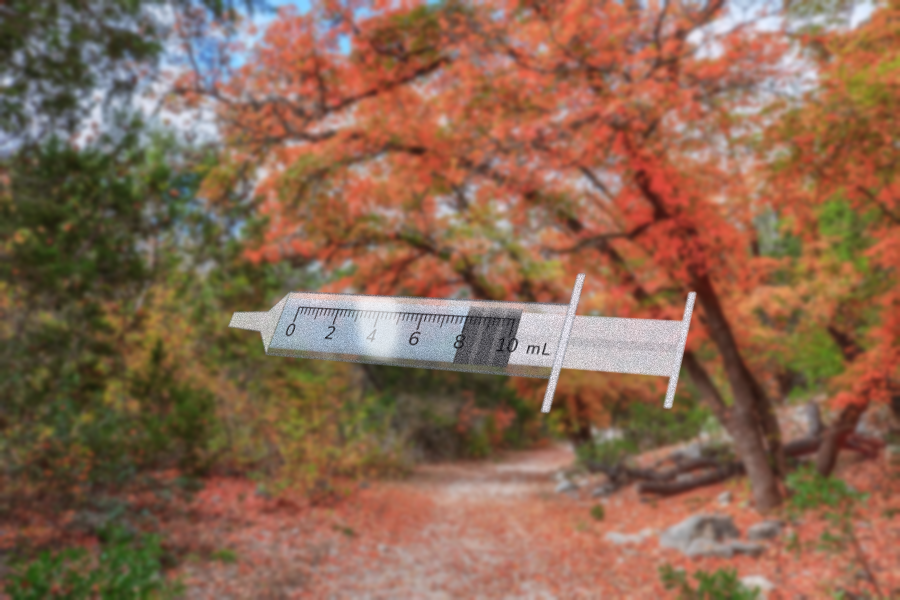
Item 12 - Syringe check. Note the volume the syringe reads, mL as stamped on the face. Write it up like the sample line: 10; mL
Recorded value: 8; mL
